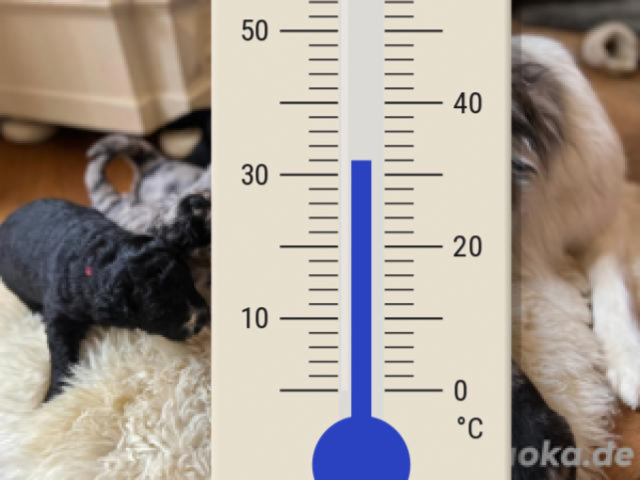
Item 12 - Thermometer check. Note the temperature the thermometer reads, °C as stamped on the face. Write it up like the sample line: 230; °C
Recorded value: 32; °C
